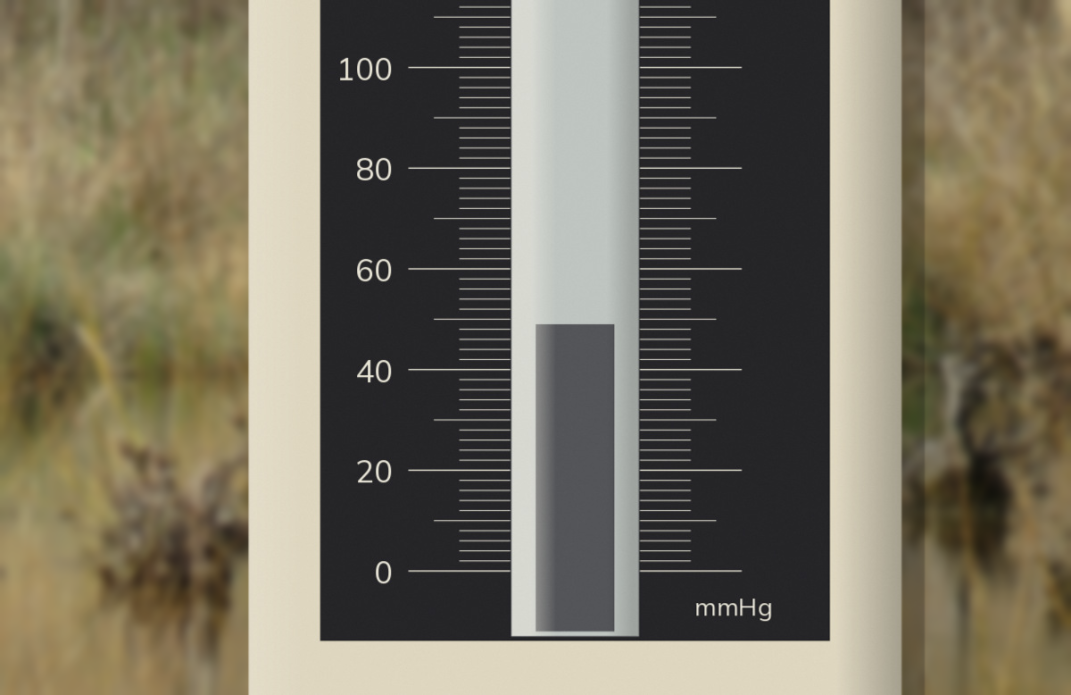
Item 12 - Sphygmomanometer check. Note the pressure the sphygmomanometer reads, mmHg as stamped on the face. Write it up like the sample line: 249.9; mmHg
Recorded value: 49; mmHg
